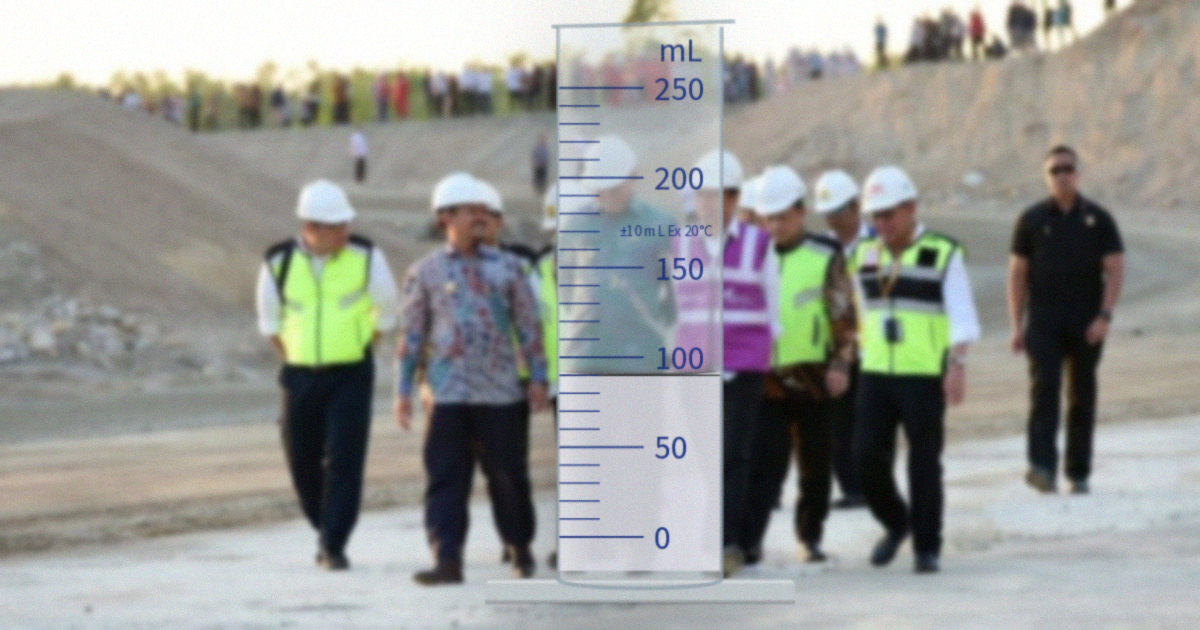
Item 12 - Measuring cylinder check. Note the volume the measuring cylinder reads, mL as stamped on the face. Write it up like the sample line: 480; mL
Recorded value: 90; mL
